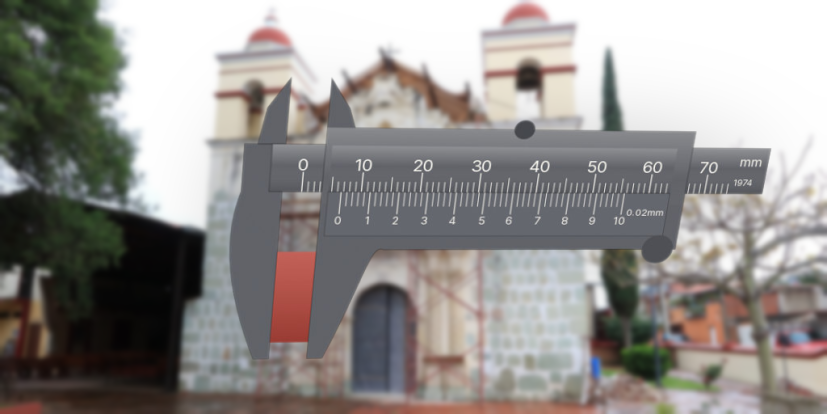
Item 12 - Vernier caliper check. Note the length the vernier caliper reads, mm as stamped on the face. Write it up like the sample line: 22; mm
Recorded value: 6.6; mm
